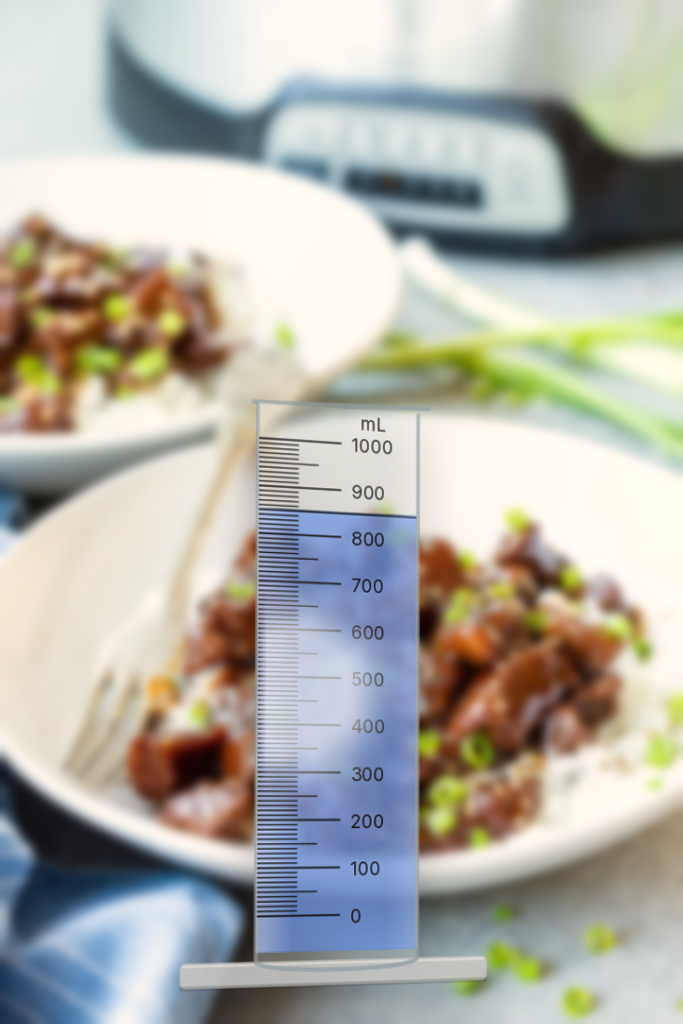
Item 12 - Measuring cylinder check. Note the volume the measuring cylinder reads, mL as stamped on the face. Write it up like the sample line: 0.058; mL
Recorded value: 850; mL
